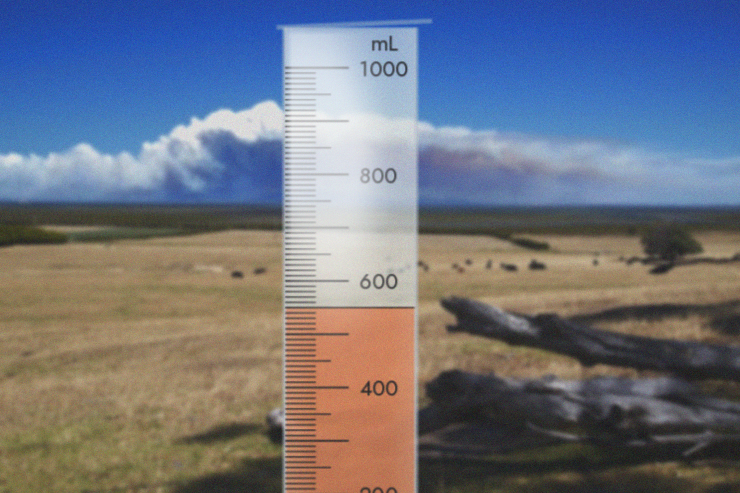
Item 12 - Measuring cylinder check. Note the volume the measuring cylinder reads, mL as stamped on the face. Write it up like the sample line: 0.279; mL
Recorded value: 550; mL
